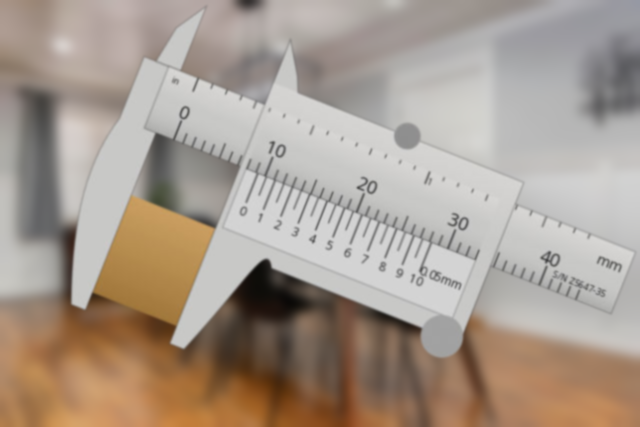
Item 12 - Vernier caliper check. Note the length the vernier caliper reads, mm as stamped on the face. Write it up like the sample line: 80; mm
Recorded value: 9.2; mm
